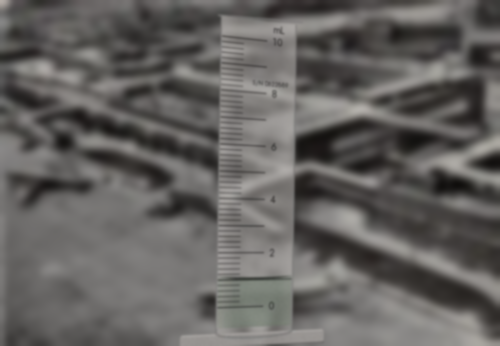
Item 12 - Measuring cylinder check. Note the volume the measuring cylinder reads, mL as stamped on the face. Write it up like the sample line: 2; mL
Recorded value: 1; mL
